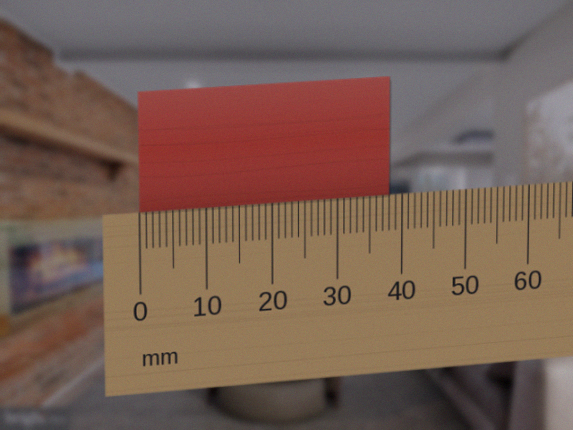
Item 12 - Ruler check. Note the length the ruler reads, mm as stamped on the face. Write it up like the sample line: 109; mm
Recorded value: 38; mm
